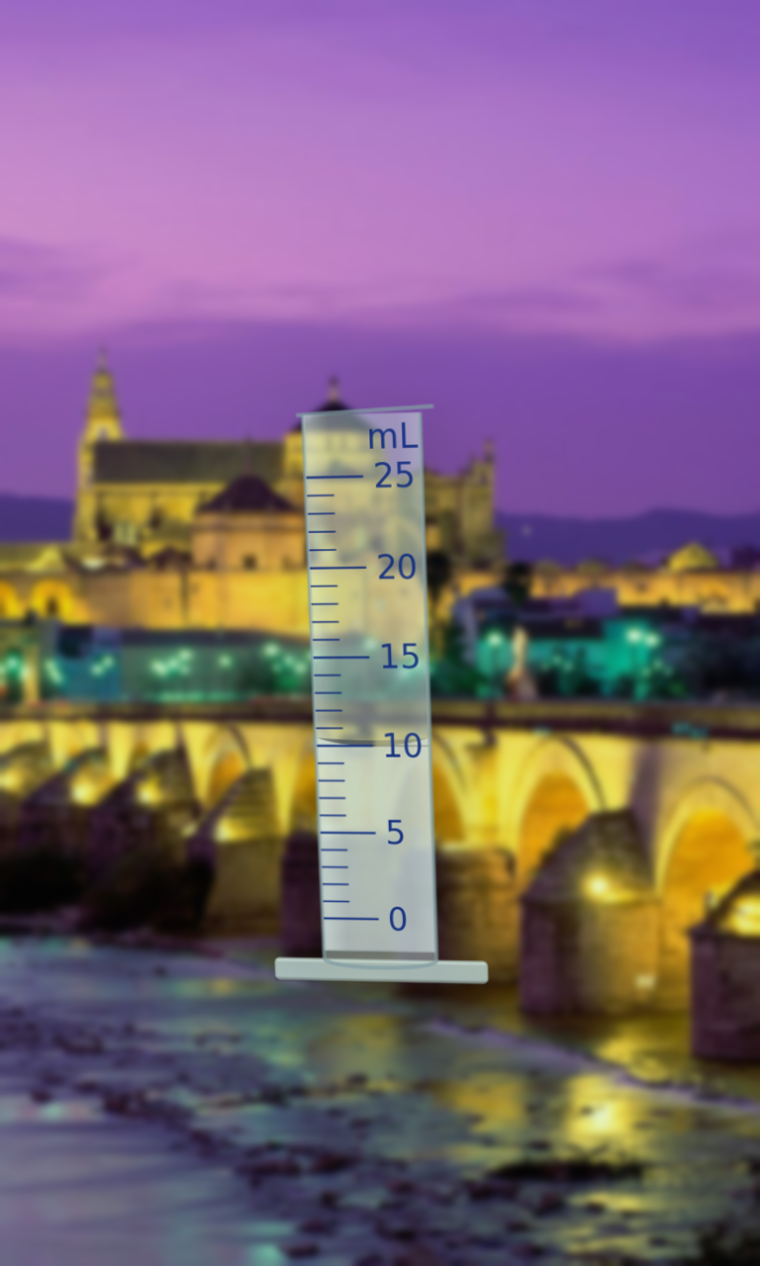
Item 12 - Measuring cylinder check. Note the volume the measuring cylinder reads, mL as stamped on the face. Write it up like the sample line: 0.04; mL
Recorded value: 10; mL
